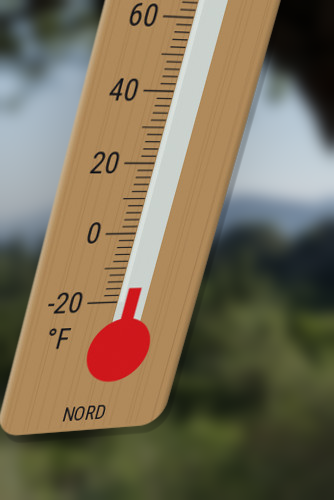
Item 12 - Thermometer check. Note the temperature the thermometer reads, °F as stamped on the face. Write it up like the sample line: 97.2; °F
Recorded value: -16; °F
